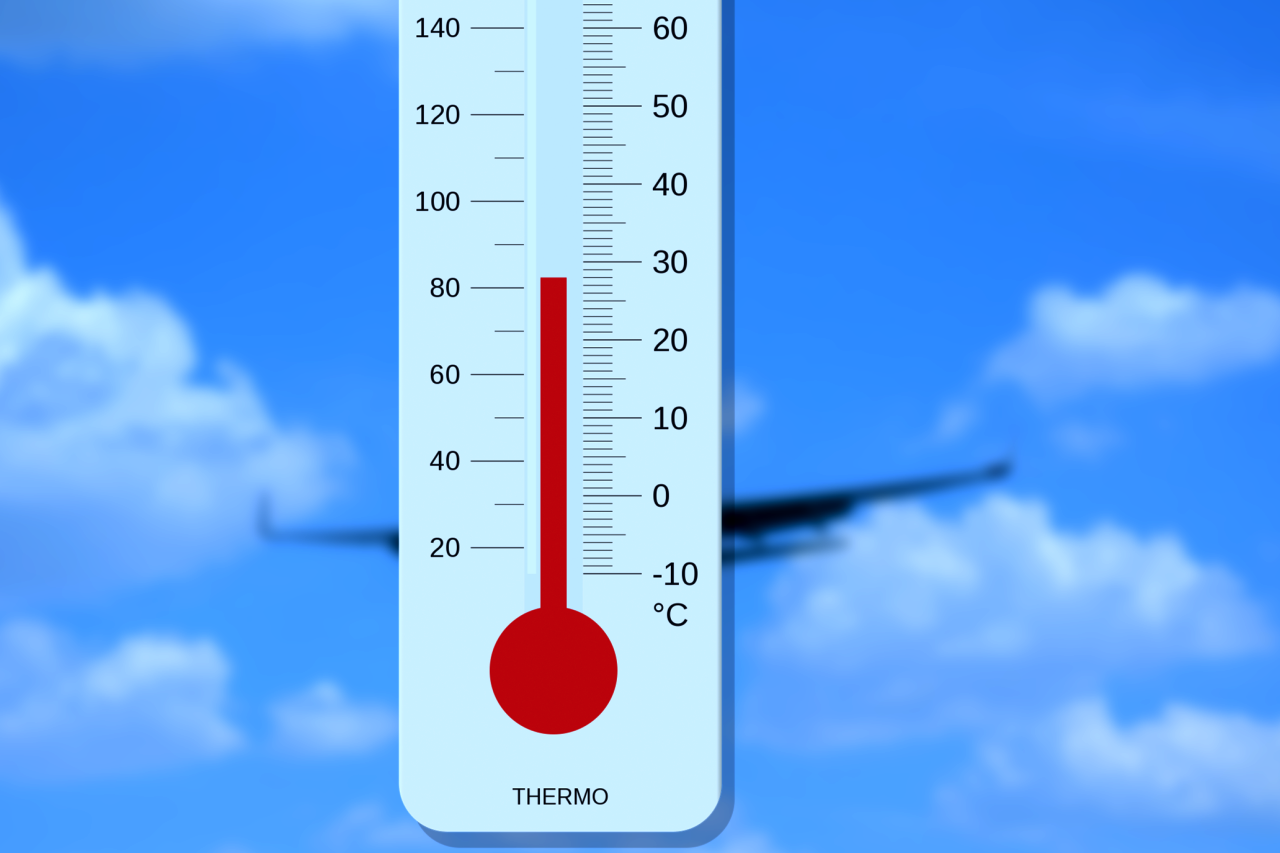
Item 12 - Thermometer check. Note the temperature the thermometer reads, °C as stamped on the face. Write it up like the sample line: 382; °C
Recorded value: 28; °C
